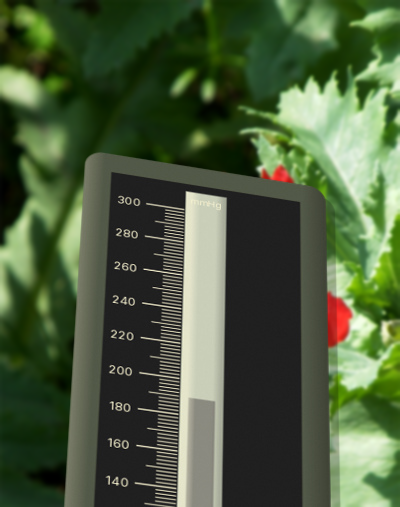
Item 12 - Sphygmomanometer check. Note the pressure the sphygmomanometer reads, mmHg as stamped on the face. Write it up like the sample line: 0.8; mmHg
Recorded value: 190; mmHg
